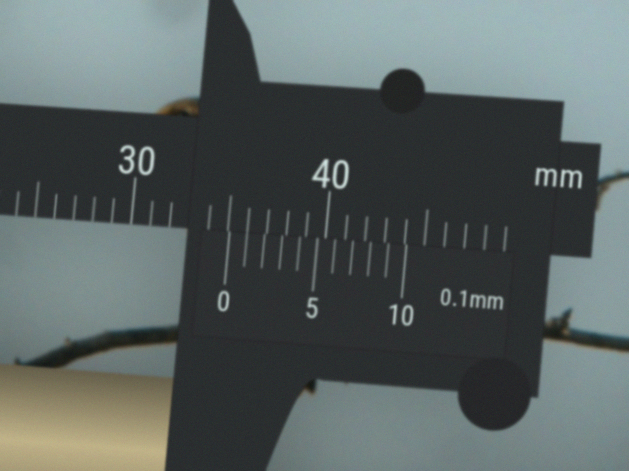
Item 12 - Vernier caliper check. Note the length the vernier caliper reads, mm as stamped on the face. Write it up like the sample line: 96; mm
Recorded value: 35.1; mm
